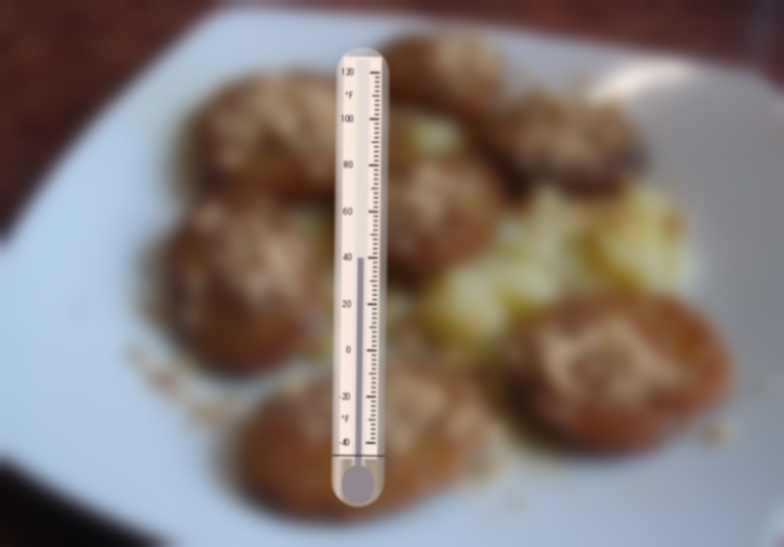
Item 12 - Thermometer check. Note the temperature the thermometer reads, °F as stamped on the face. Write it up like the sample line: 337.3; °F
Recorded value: 40; °F
